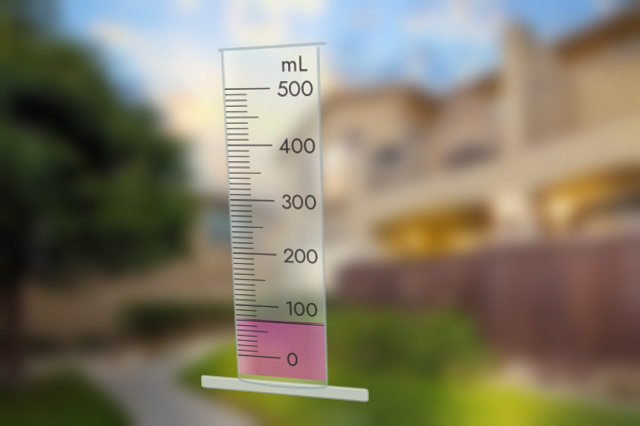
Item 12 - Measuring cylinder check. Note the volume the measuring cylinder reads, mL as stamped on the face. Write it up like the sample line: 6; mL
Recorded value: 70; mL
